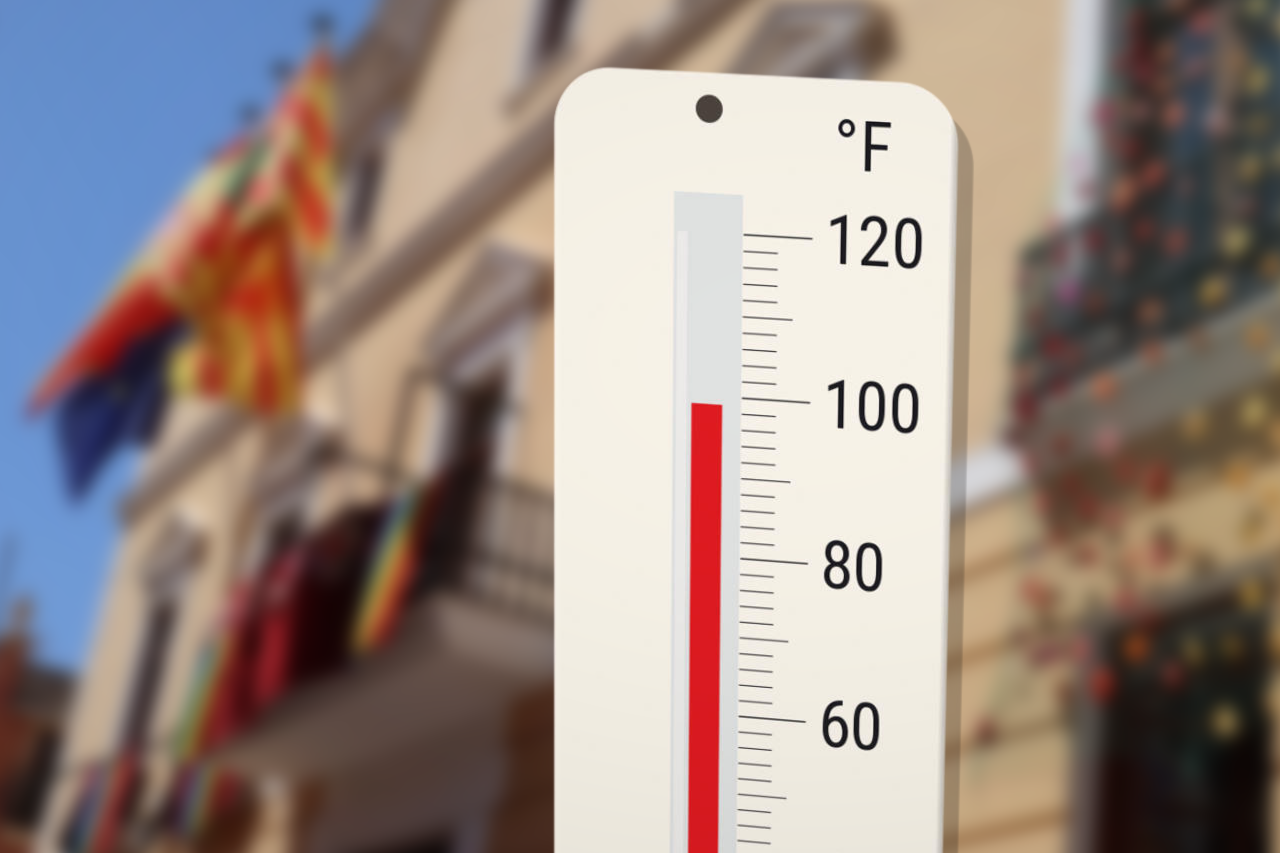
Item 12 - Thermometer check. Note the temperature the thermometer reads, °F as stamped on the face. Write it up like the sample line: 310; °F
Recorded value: 99; °F
